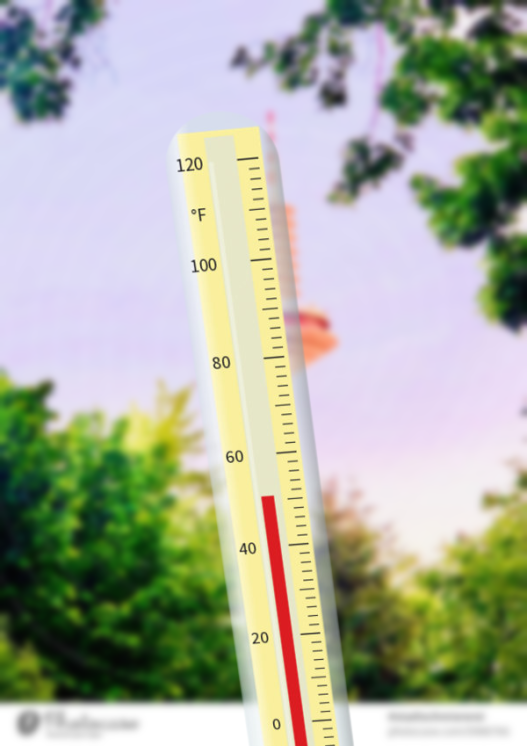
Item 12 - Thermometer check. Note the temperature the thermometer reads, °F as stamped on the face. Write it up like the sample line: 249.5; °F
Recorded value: 51; °F
